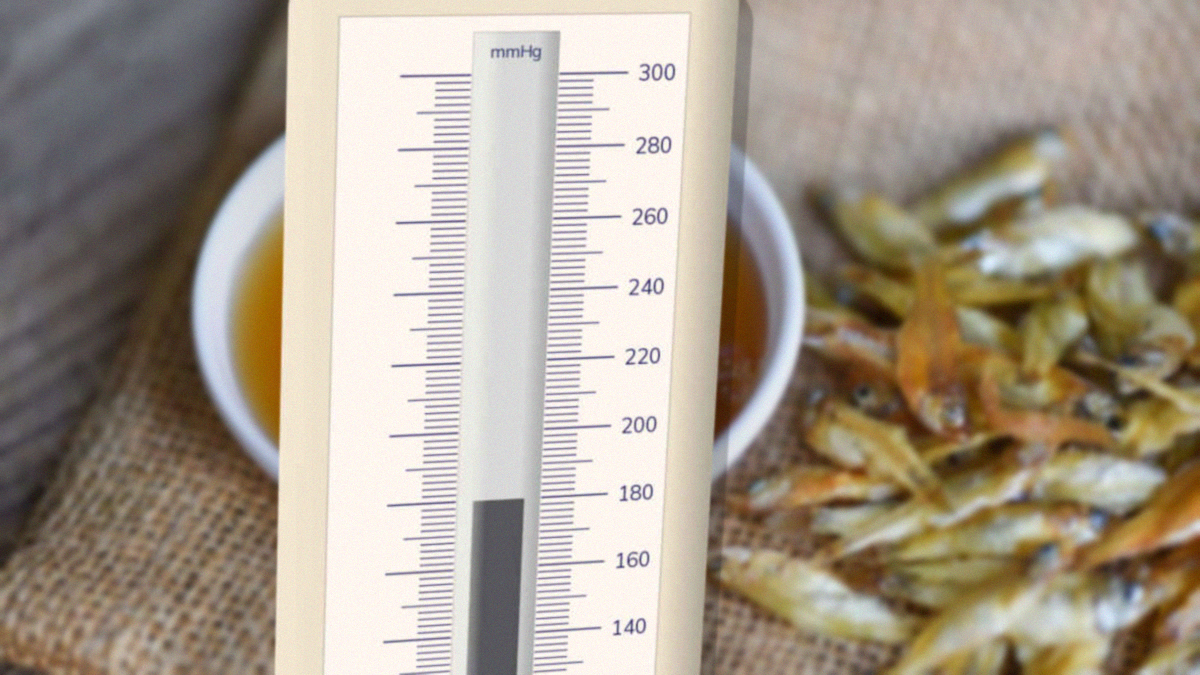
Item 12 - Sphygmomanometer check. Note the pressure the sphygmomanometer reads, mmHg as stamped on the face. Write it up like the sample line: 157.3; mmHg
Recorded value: 180; mmHg
